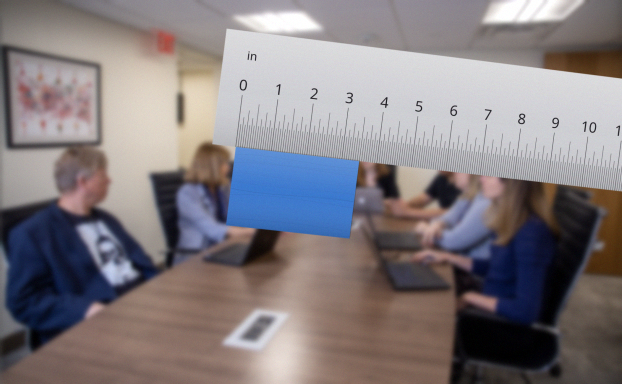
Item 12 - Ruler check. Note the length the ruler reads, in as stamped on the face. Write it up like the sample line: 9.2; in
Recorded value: 3.5; in
